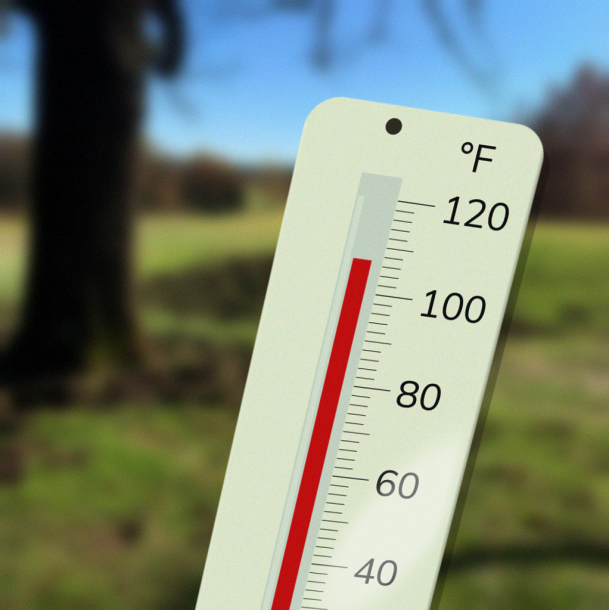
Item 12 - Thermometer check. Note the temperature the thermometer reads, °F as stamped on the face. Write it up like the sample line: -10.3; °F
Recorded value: 107; °F
